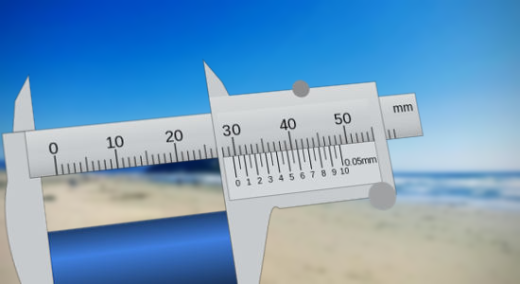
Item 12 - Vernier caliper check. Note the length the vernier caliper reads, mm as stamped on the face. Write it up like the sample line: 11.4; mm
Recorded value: 29.6; mm
